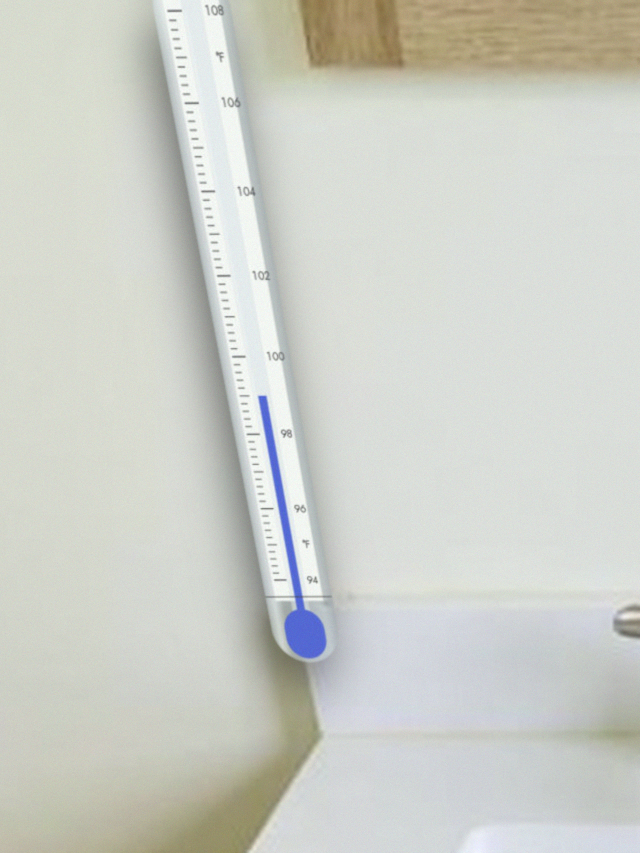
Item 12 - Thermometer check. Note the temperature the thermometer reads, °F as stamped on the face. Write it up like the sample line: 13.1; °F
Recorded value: 99; °F
